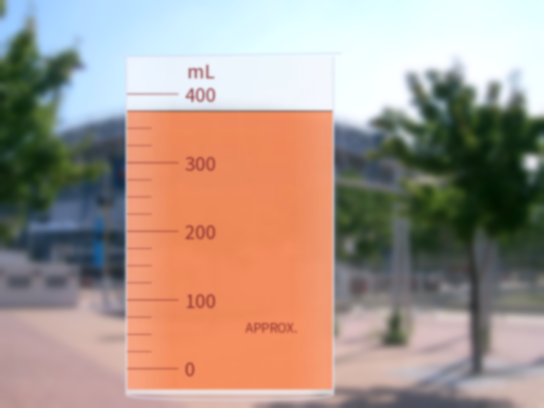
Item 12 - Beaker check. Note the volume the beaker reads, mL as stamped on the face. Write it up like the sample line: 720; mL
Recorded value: 375; mL
